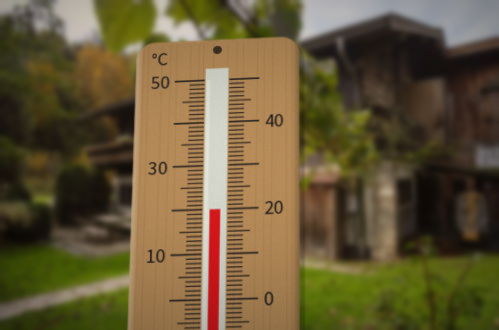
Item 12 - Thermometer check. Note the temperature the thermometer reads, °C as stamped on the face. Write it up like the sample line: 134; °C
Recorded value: 20; °C
